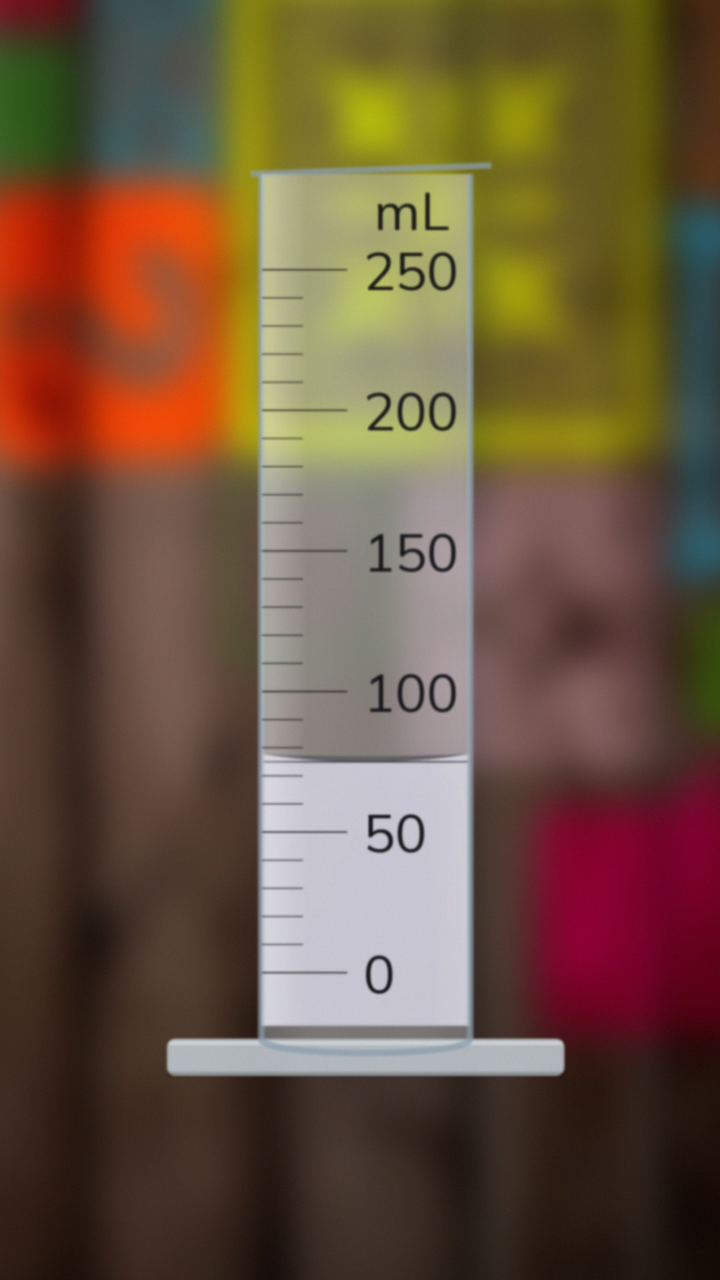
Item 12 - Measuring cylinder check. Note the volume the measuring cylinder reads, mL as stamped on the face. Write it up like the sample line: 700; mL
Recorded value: 75; mL
